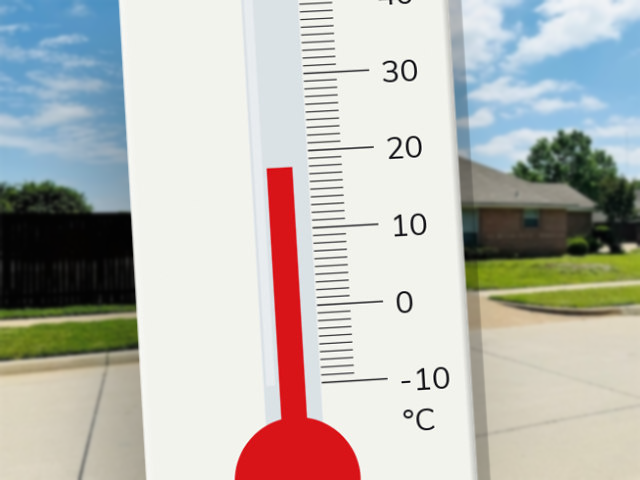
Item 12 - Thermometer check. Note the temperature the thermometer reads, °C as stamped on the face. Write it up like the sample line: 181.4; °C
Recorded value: 18; °C
